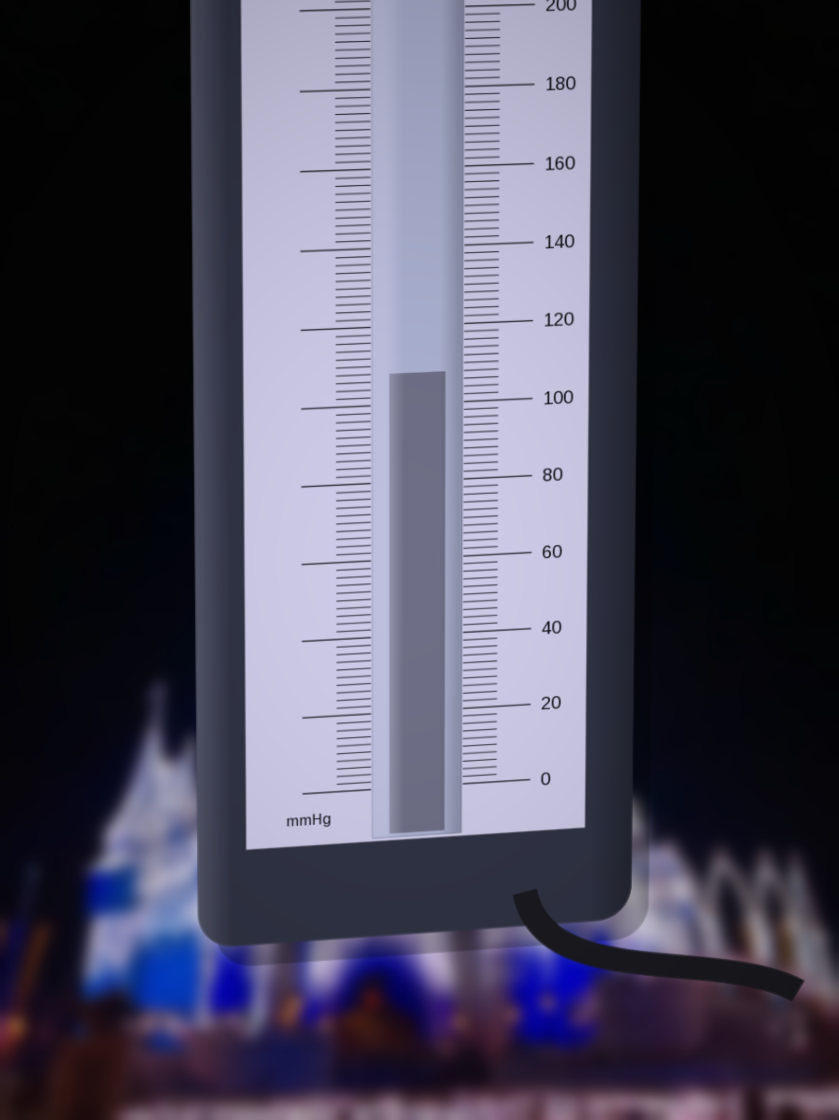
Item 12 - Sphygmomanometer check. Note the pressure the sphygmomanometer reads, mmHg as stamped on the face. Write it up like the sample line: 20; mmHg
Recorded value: 108; mmHg
